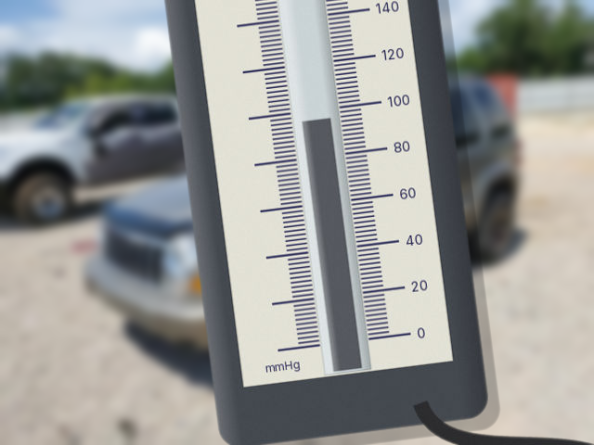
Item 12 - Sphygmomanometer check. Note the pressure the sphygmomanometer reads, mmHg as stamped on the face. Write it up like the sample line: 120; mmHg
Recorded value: 96; mmHg
